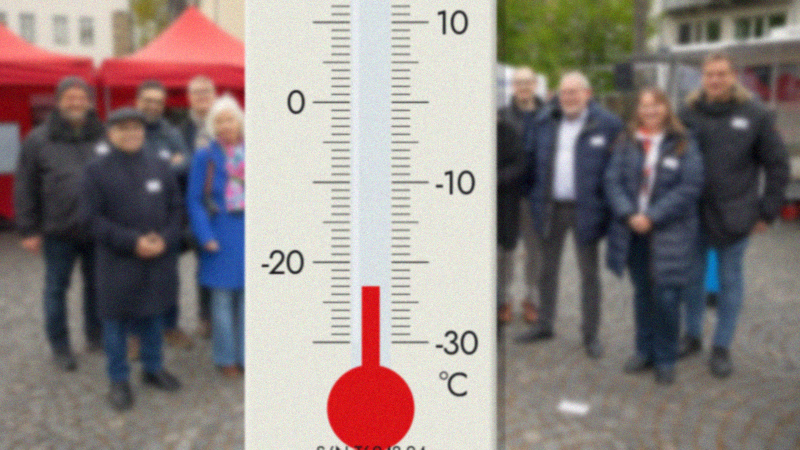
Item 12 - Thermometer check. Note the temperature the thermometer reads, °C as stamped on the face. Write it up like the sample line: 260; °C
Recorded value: -23; °C
